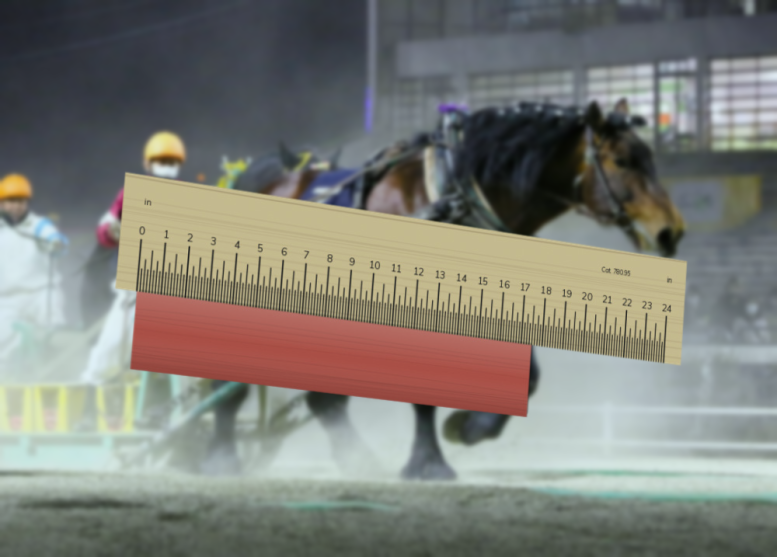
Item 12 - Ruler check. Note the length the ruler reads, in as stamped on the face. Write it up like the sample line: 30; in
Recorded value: 17.5; in
